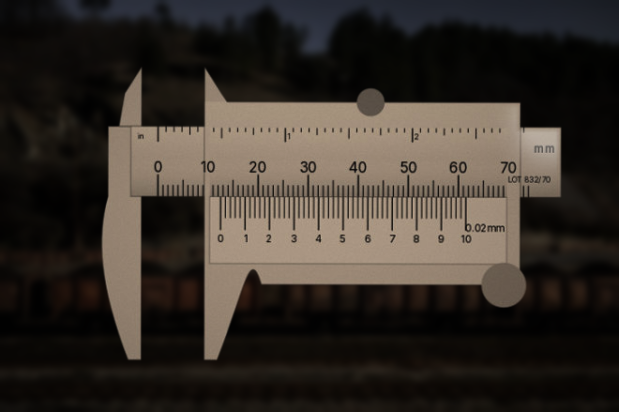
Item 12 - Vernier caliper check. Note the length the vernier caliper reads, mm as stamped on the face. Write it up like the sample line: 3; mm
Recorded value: 12.5; mm
